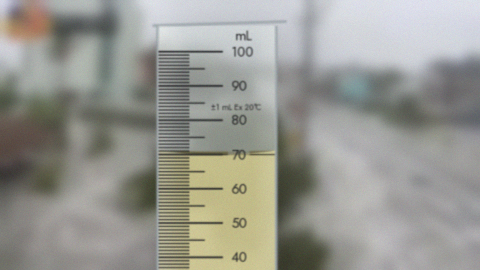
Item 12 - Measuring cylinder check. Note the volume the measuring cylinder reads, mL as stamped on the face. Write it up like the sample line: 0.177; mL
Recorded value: 70; mL
